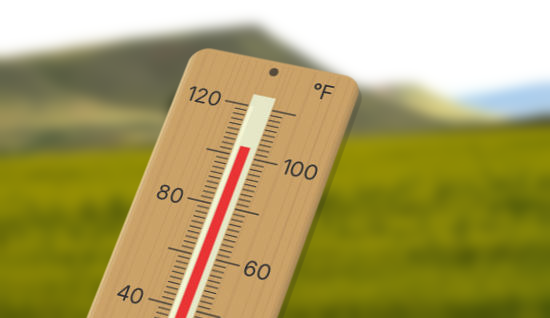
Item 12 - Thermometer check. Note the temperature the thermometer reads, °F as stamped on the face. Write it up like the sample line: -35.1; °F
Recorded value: 104; °F
